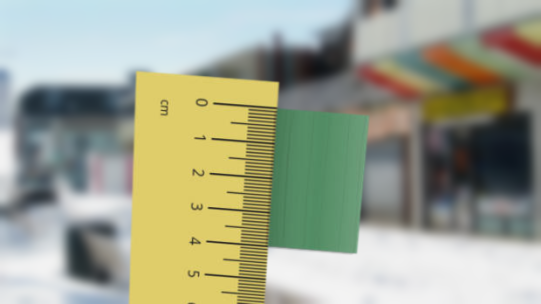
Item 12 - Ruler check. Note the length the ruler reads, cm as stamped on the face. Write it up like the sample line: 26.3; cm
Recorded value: 4; cm
